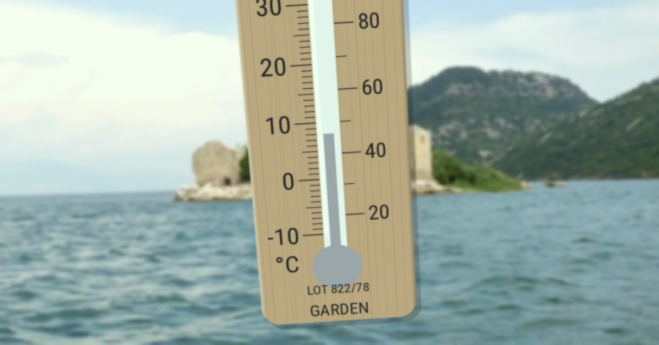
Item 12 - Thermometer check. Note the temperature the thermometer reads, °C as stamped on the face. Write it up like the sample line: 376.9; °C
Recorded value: 8; °C
